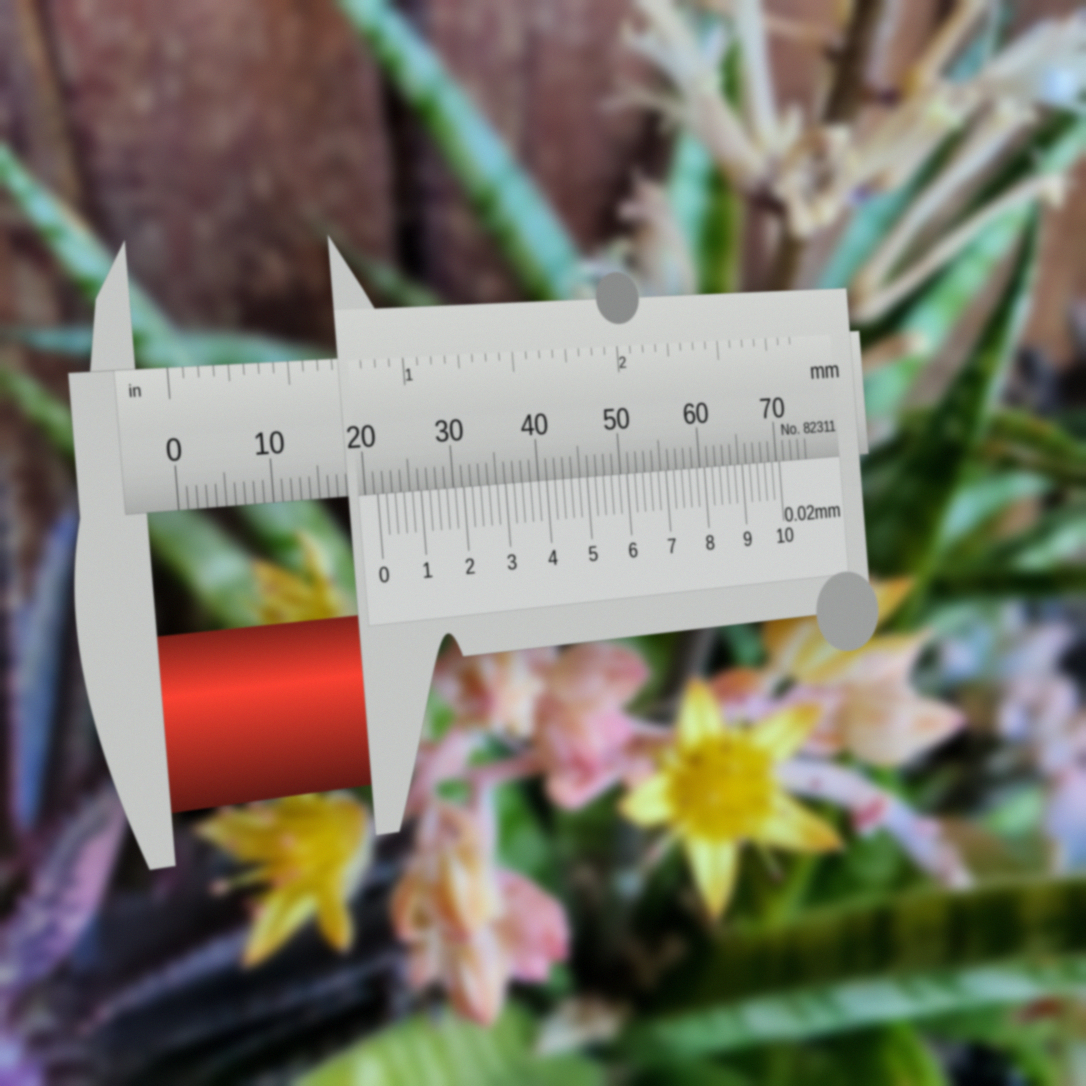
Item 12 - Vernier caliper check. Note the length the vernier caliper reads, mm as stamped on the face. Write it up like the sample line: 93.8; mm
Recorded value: 21.4; mm
